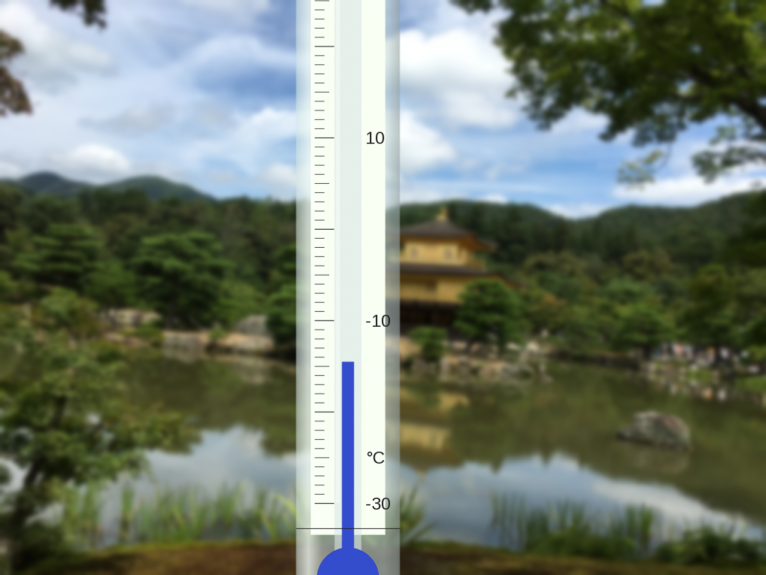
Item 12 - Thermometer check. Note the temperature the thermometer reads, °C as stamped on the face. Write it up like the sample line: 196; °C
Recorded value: -14.5; °C
